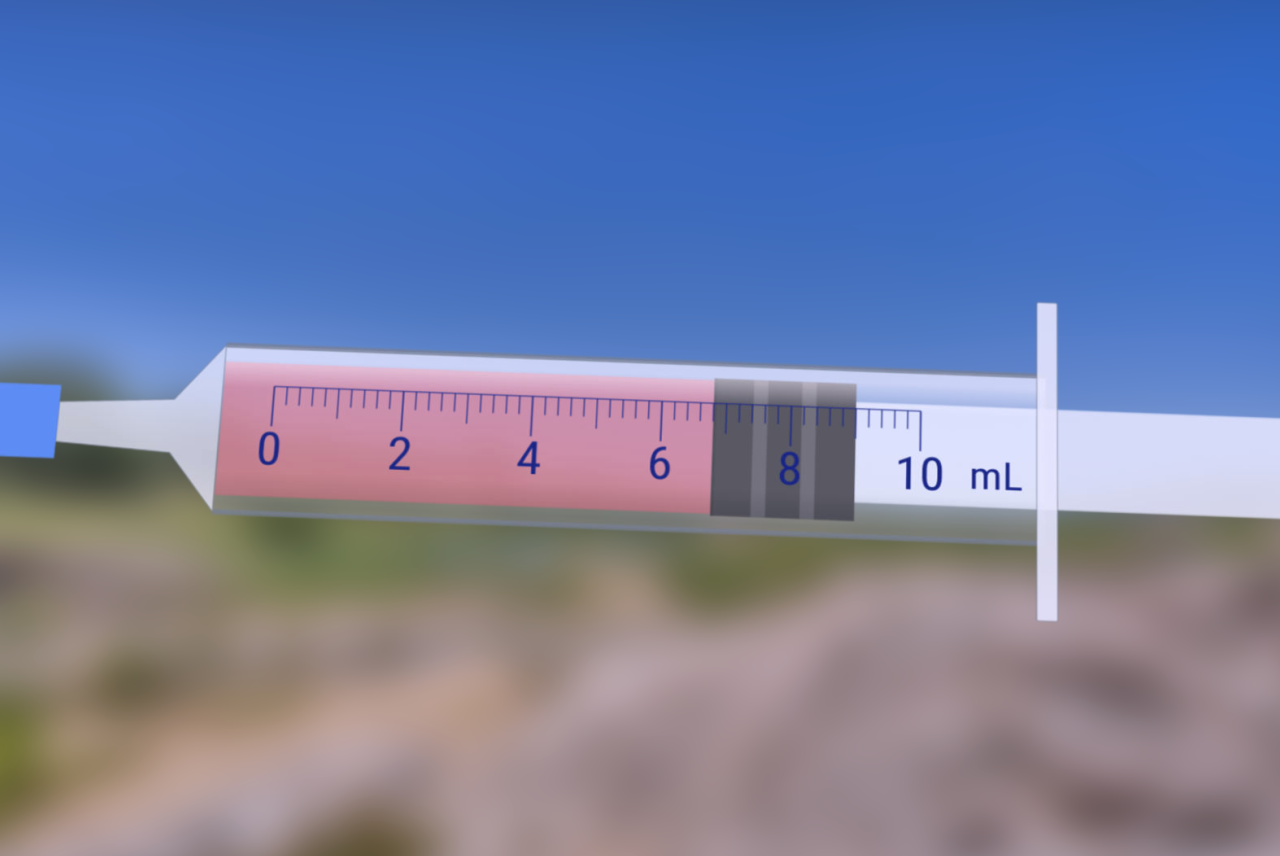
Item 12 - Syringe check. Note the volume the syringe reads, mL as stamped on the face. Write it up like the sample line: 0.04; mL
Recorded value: 6.8; mL
